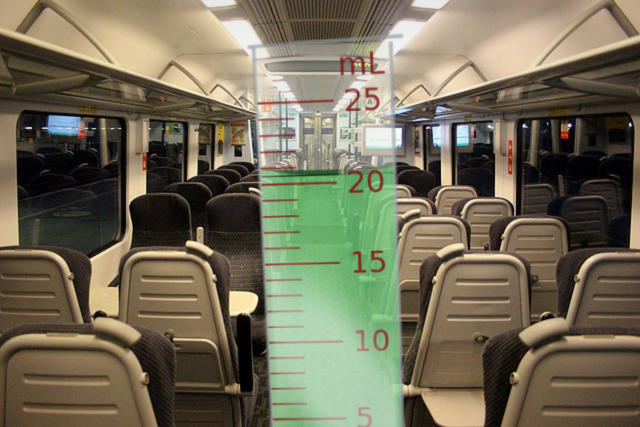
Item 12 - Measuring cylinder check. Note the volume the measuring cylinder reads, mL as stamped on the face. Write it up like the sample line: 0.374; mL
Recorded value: 20.5; mL
